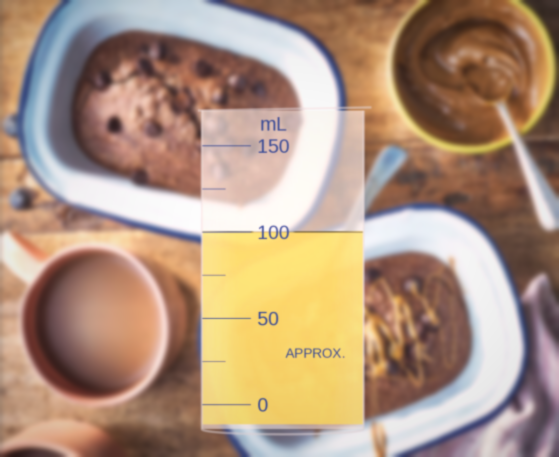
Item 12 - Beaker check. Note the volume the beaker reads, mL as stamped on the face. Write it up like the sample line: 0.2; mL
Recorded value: 100; mL
